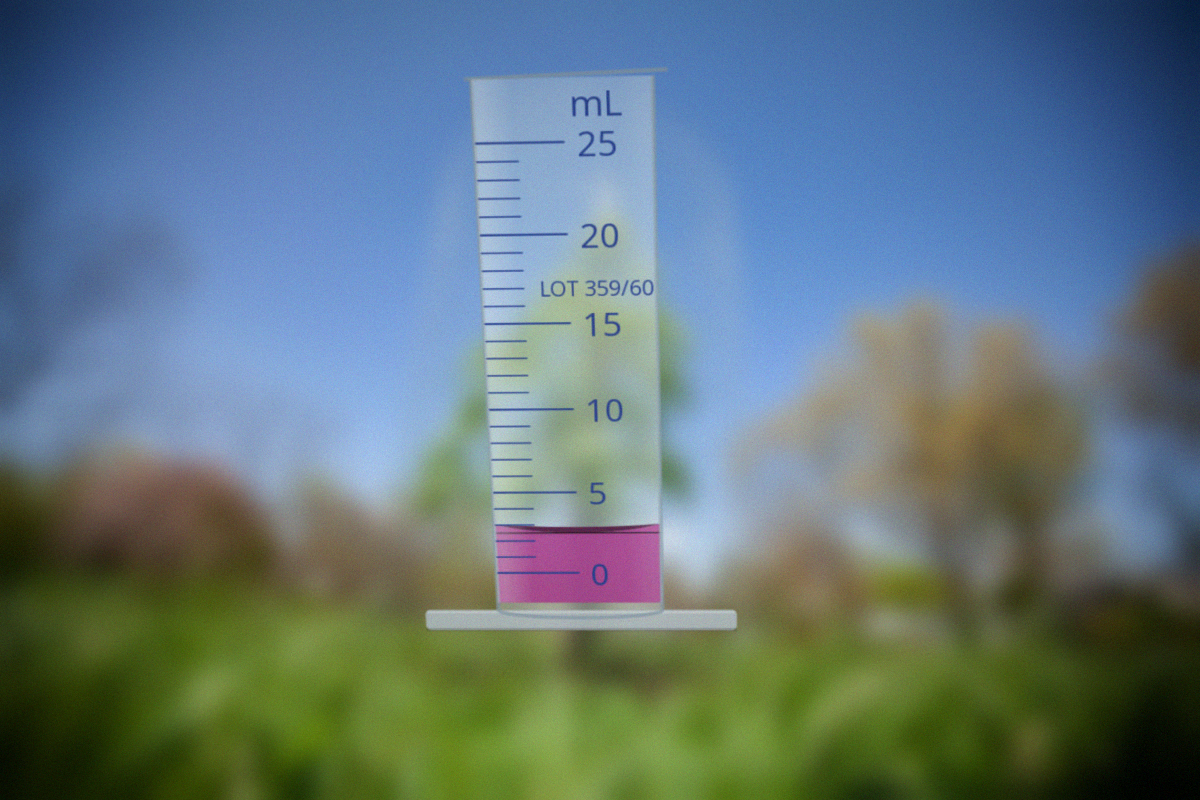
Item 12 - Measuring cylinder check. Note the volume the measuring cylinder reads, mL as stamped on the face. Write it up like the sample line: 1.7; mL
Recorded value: 2.5; mL
